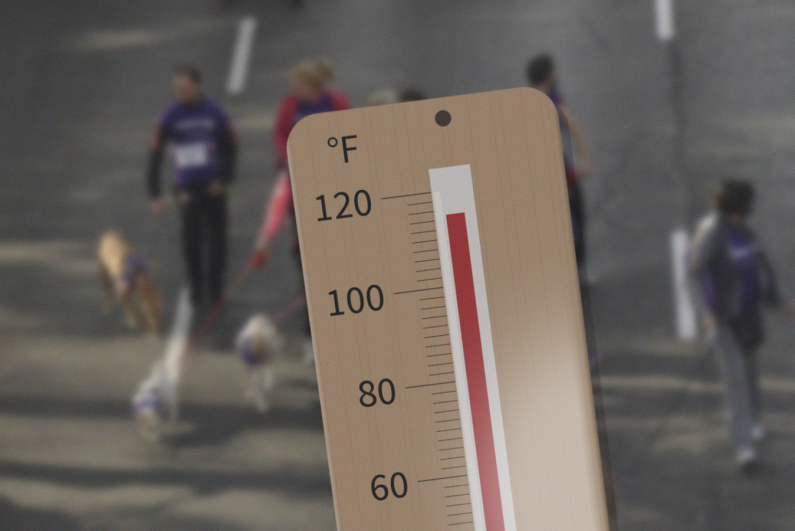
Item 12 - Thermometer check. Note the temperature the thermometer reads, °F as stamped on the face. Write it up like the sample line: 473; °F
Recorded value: 115; °F
